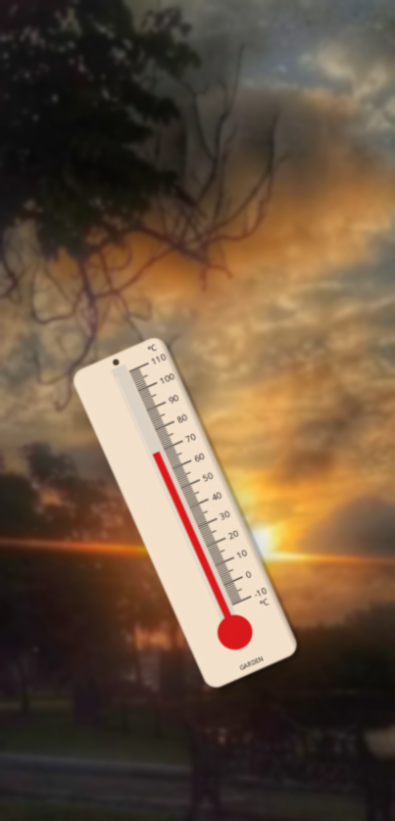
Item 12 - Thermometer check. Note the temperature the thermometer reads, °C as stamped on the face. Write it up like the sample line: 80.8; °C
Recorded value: 70; °C
